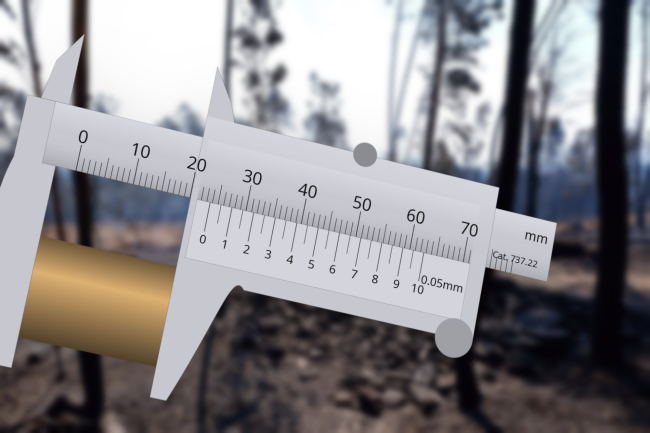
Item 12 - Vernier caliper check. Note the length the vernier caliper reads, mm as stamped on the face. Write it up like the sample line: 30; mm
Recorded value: 23.6; mm
